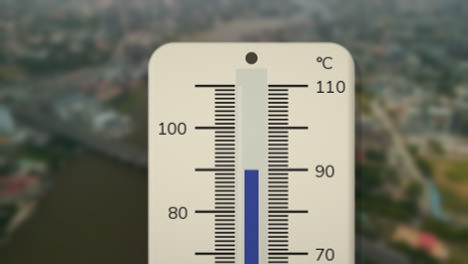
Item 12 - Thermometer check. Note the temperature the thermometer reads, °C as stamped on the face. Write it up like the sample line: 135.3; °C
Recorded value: 90; °C
